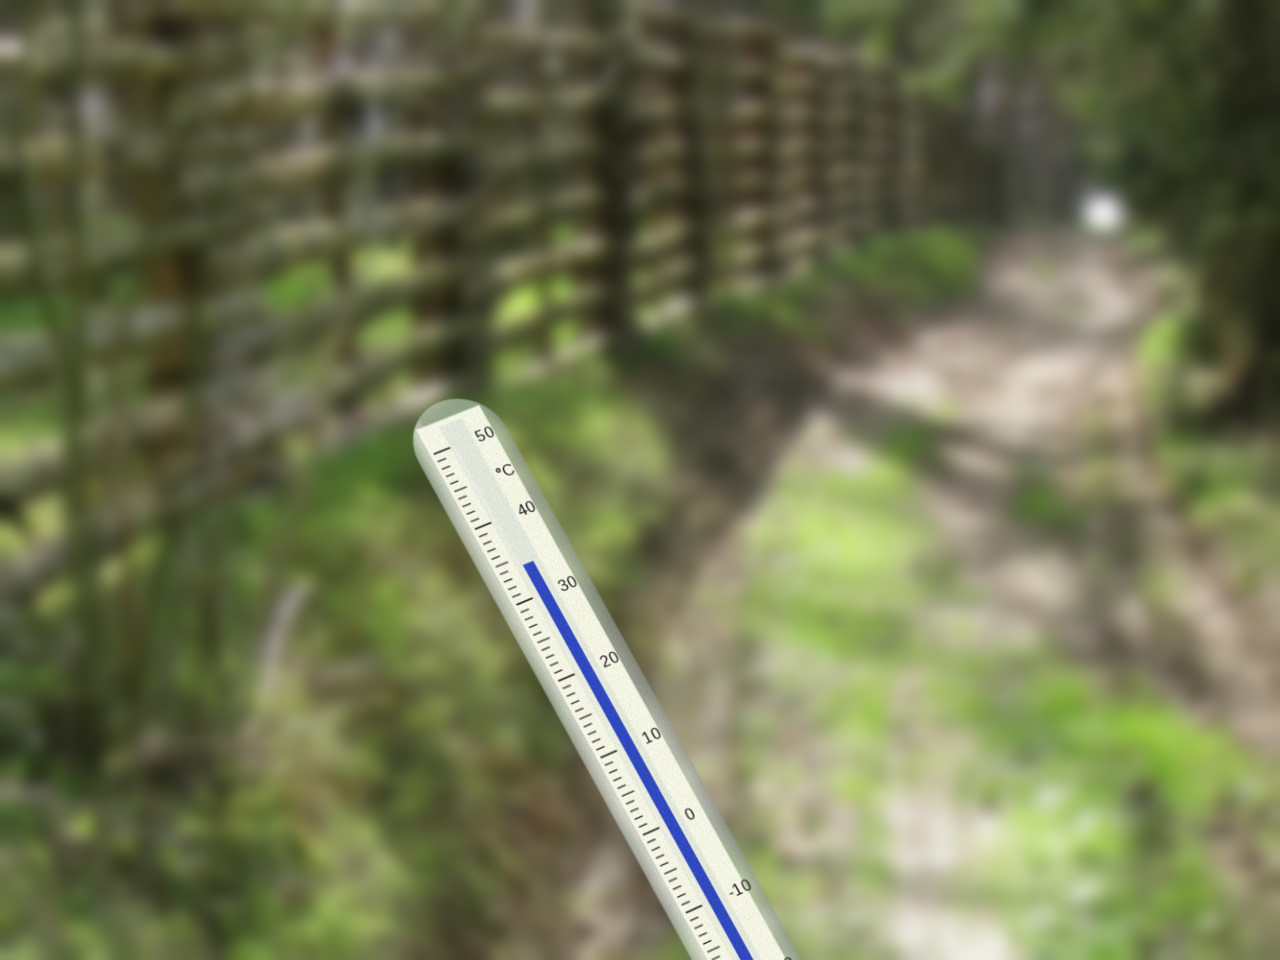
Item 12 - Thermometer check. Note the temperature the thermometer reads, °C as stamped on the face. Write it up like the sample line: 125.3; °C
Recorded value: 34; °C
